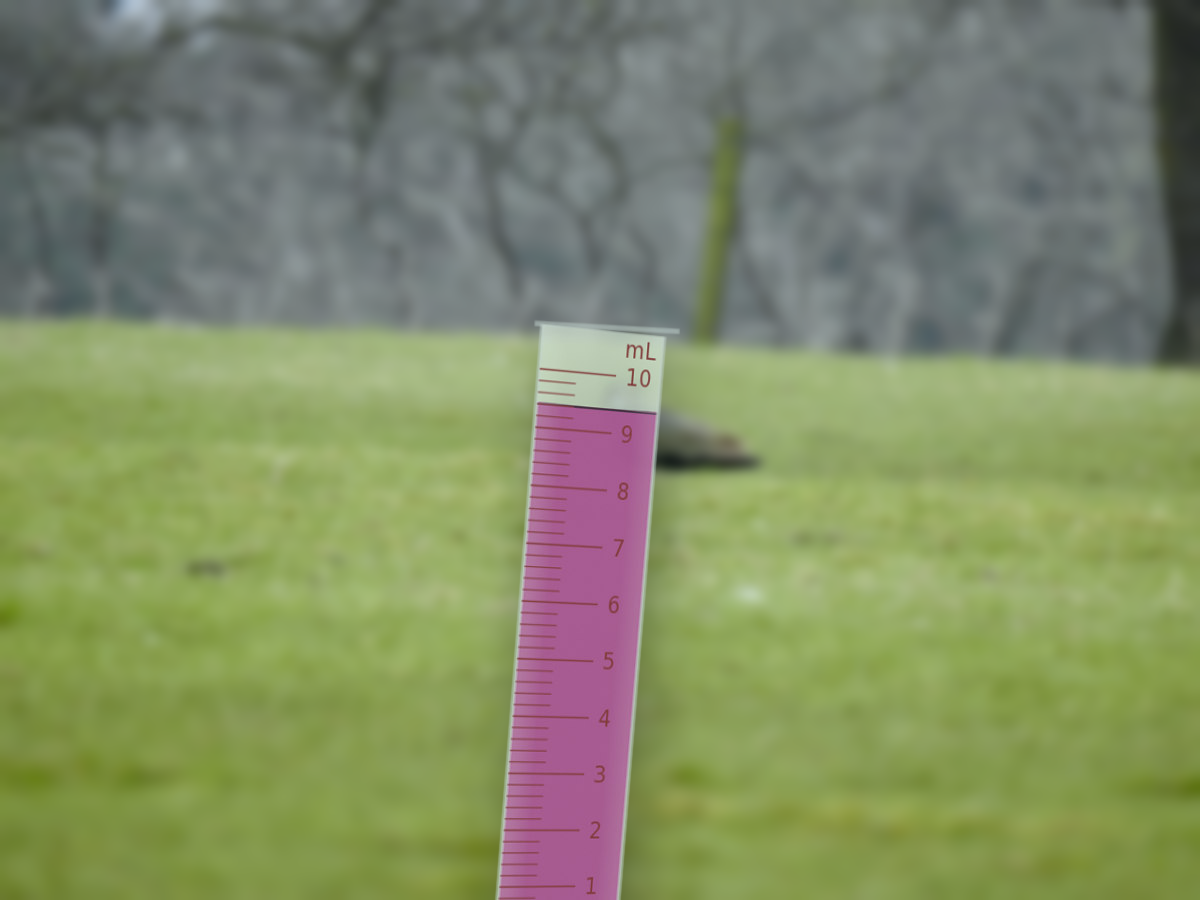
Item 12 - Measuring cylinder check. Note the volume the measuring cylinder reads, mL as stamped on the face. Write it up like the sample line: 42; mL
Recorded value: 9.4; mL
